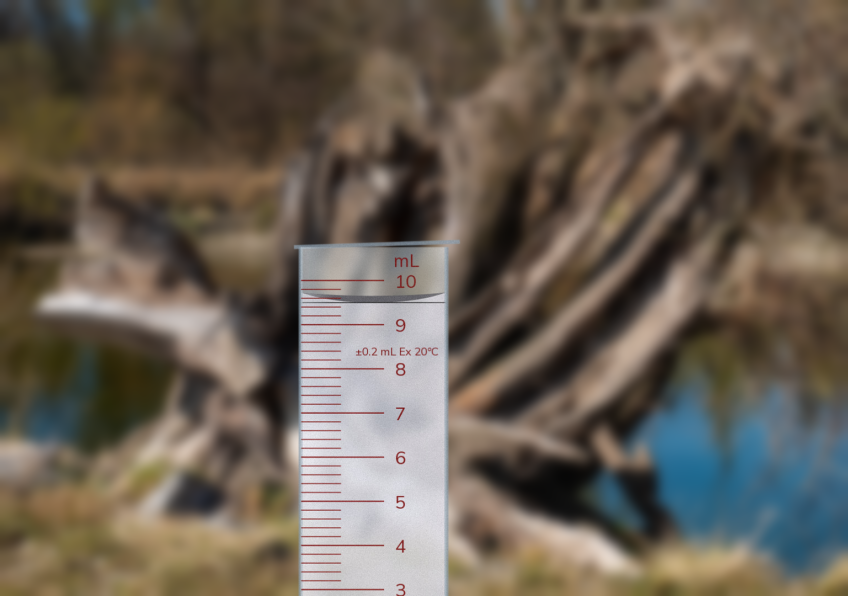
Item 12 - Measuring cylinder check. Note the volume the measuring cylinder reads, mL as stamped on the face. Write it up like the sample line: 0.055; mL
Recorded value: 9.5; mL
